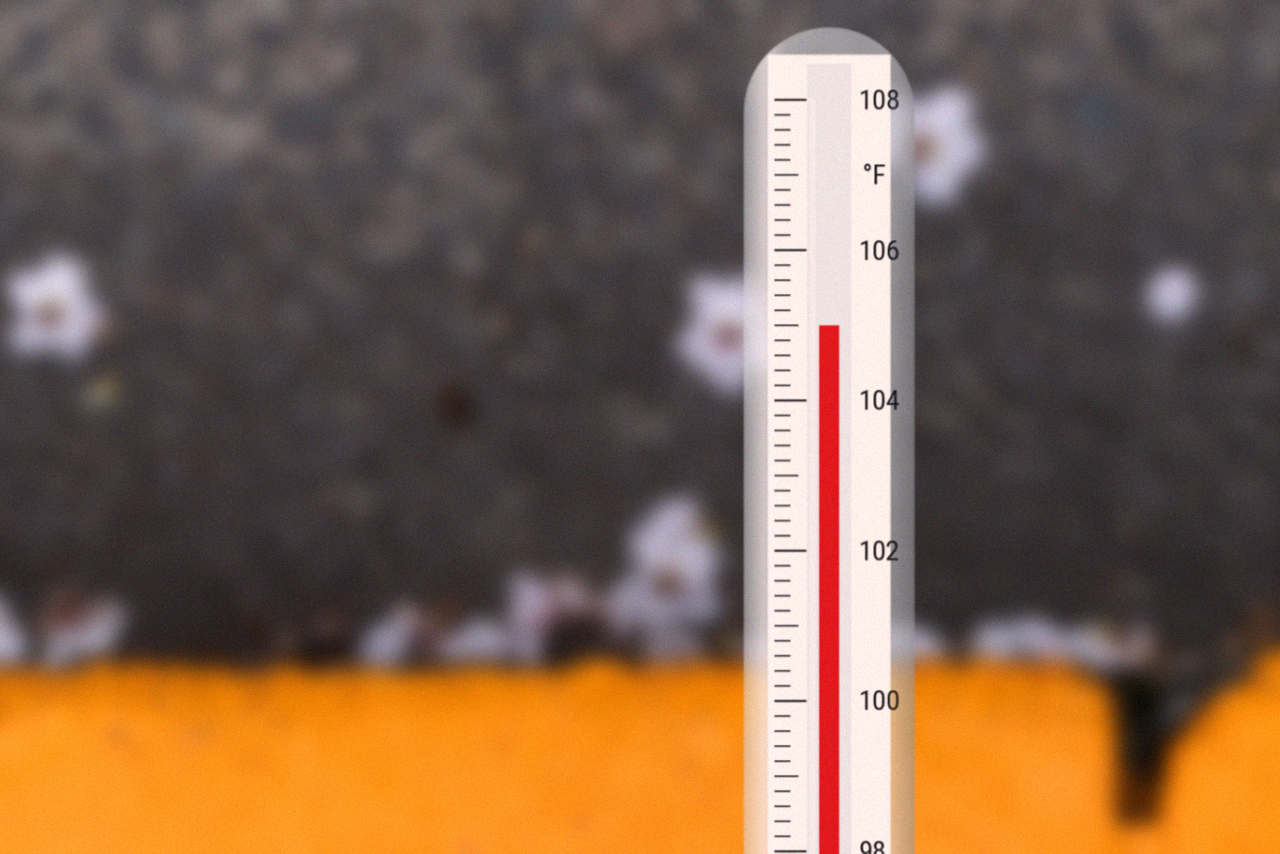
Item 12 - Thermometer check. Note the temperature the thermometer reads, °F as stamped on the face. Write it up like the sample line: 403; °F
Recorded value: 105; °F
